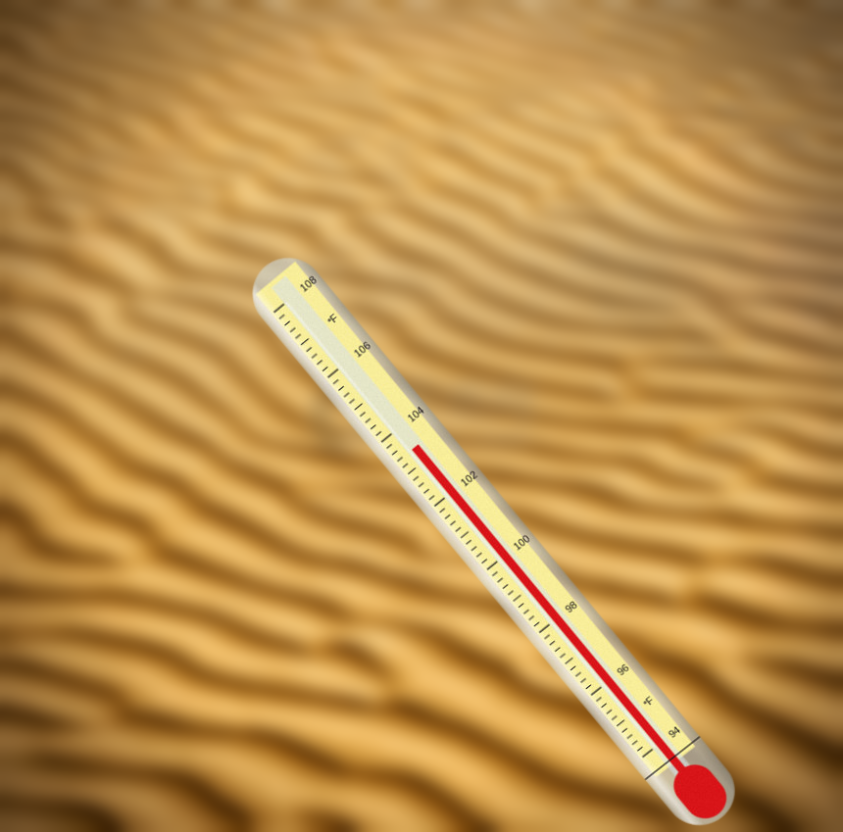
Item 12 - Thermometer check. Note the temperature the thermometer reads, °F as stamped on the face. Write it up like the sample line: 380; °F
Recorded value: 103.4; °F
